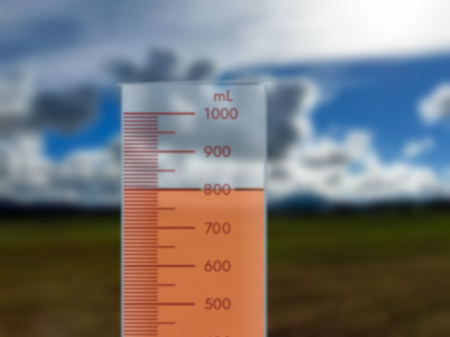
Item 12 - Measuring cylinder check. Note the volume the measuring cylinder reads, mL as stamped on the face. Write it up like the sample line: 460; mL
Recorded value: 800; mL
